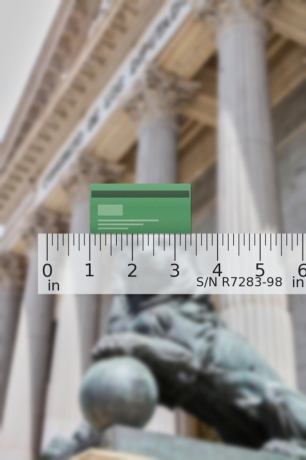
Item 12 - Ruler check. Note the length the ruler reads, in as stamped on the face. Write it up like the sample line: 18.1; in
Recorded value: 2.375; in
